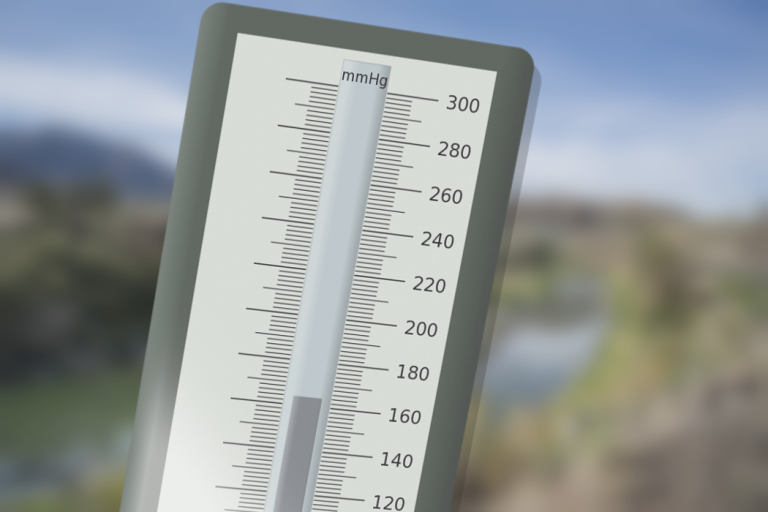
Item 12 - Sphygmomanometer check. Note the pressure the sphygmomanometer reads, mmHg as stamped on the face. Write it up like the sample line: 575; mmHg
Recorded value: 164; mmHg
